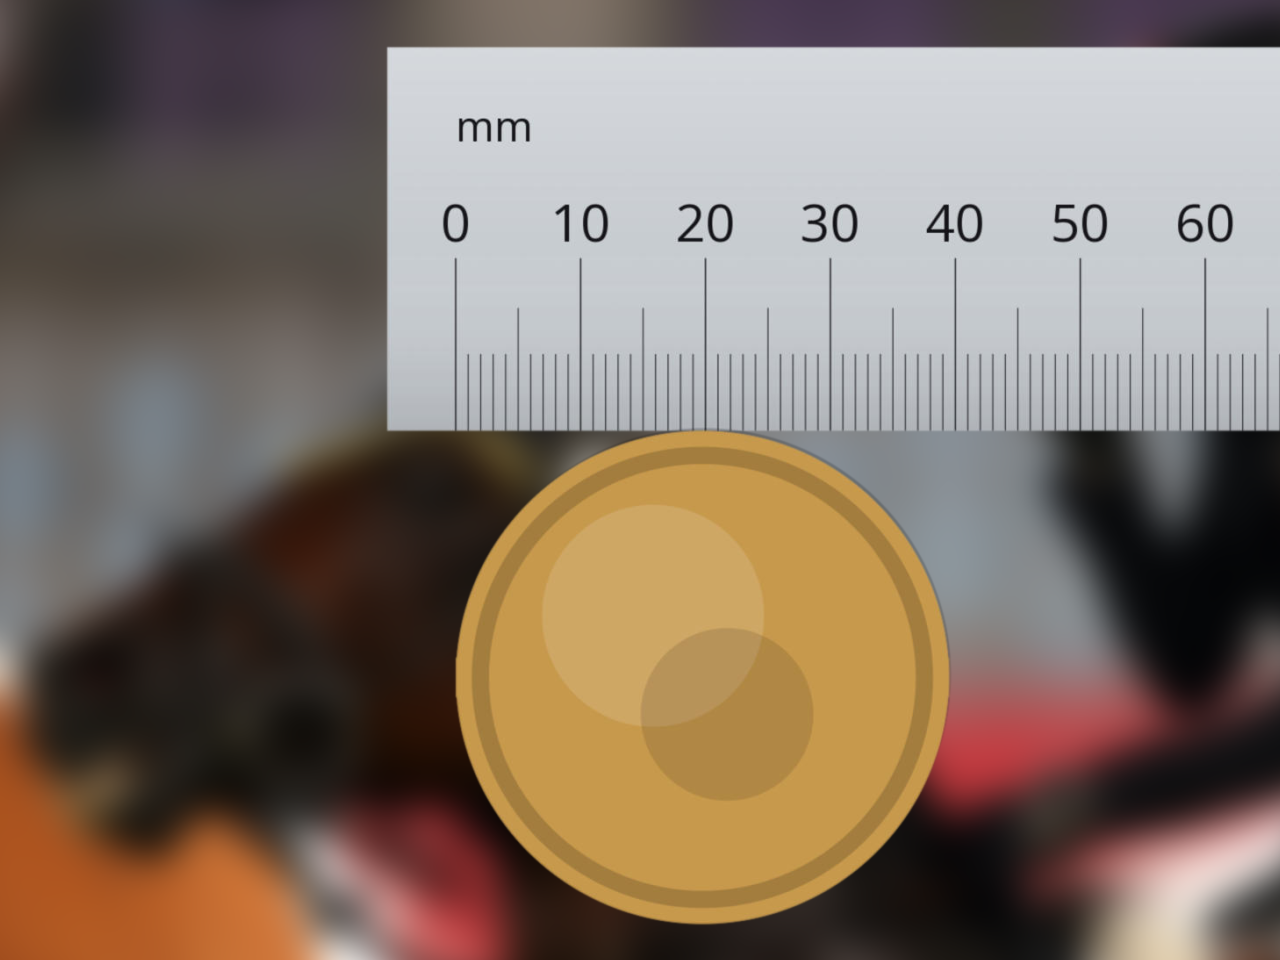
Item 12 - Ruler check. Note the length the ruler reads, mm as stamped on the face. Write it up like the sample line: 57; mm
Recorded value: 39.5; mm
